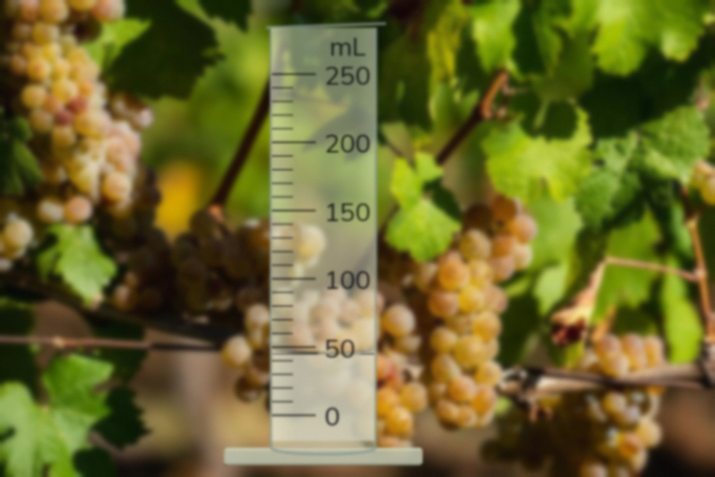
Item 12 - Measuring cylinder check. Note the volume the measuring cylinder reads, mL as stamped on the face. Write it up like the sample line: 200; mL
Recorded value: 45; mL
